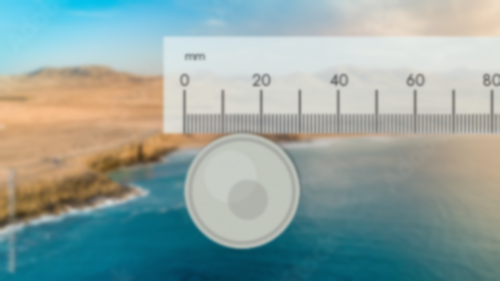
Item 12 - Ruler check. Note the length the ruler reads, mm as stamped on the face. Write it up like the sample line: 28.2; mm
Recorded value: 30; mm
